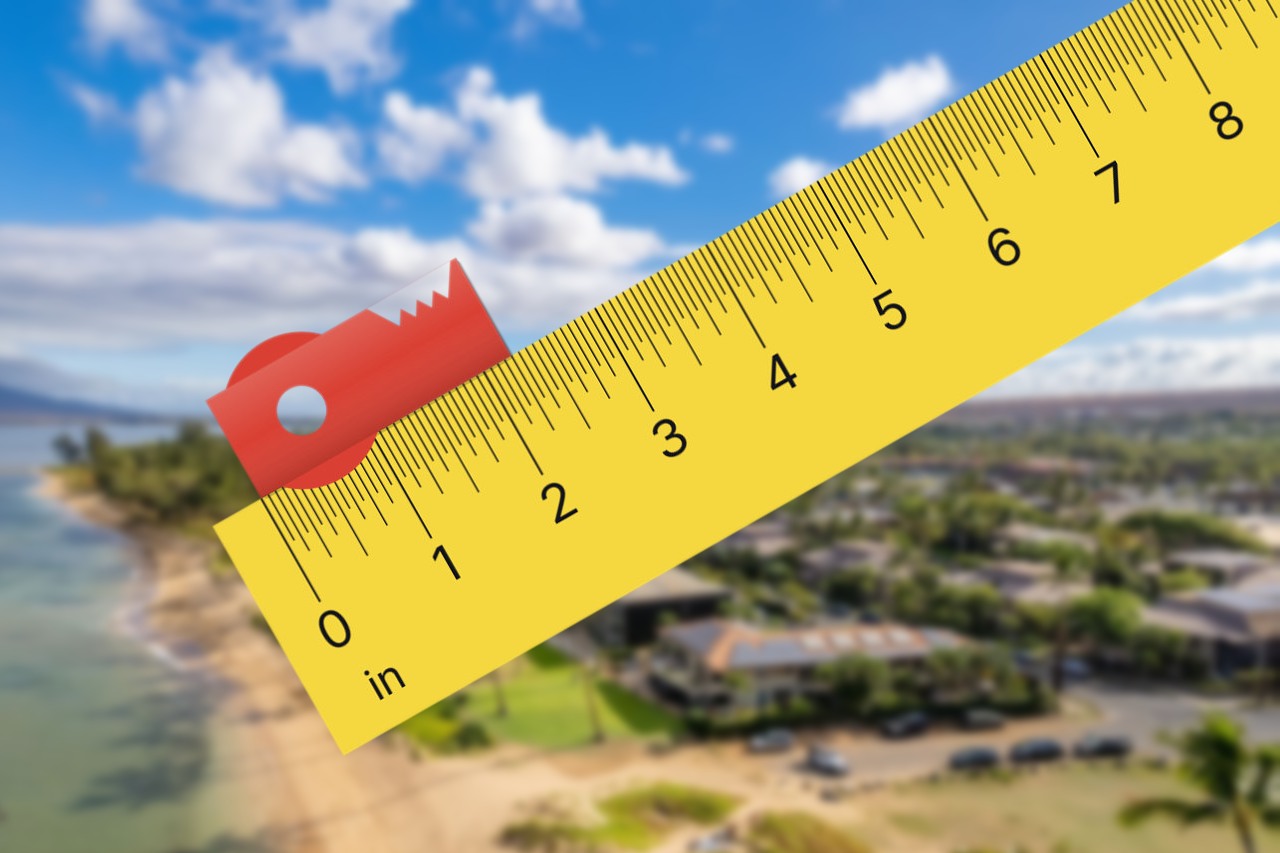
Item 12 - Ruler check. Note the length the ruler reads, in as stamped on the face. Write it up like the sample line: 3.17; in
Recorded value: 2.25; in
